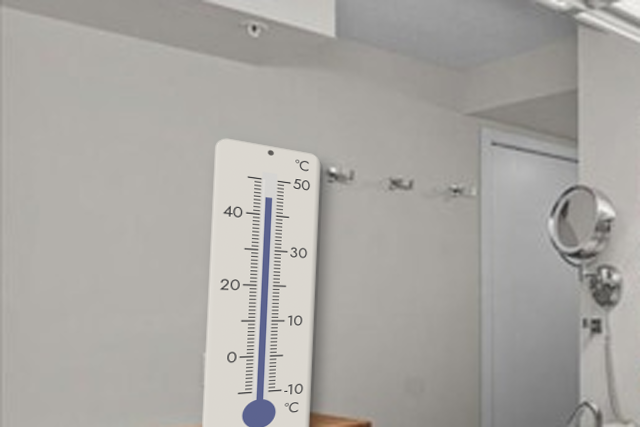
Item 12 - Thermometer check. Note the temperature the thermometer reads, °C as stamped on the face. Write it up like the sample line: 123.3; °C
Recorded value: 45; °C
